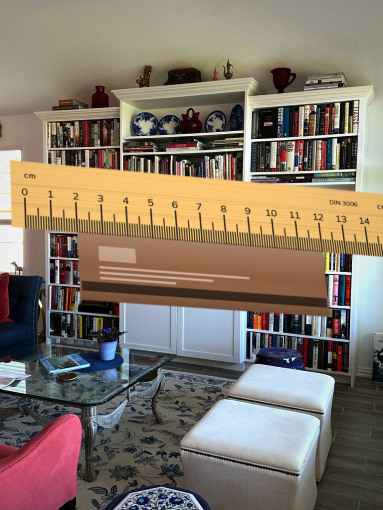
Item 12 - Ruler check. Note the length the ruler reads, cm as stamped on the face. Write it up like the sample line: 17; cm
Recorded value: 10; cm
